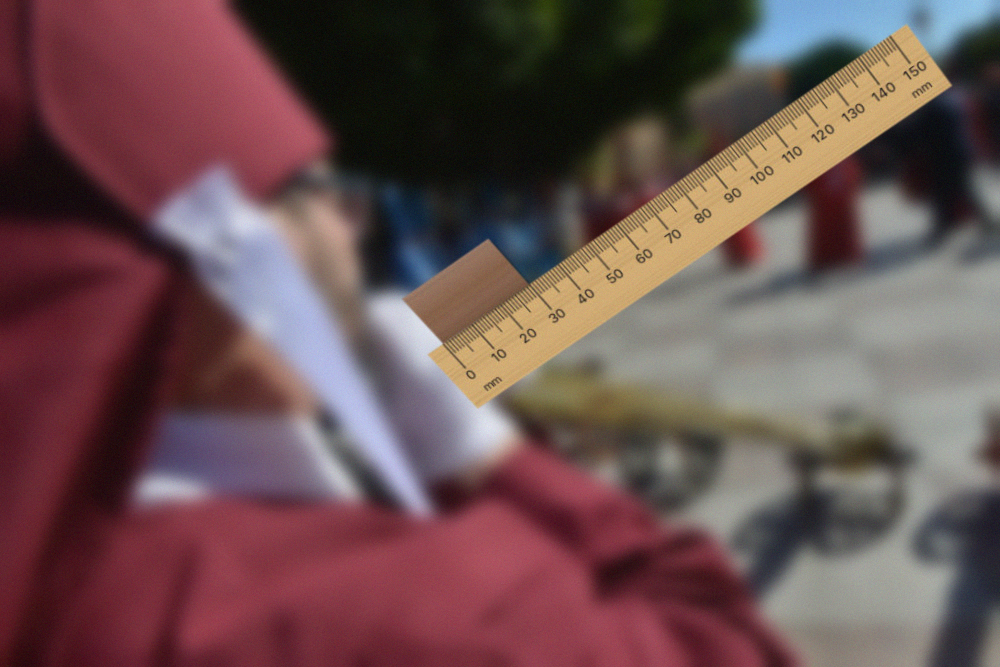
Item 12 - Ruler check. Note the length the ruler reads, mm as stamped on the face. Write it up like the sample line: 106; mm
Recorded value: 30; mm
